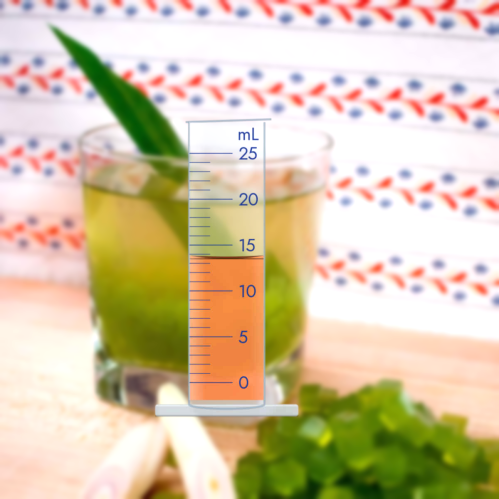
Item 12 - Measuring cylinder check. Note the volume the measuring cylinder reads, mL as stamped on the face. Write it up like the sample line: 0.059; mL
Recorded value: 13.5; mL
